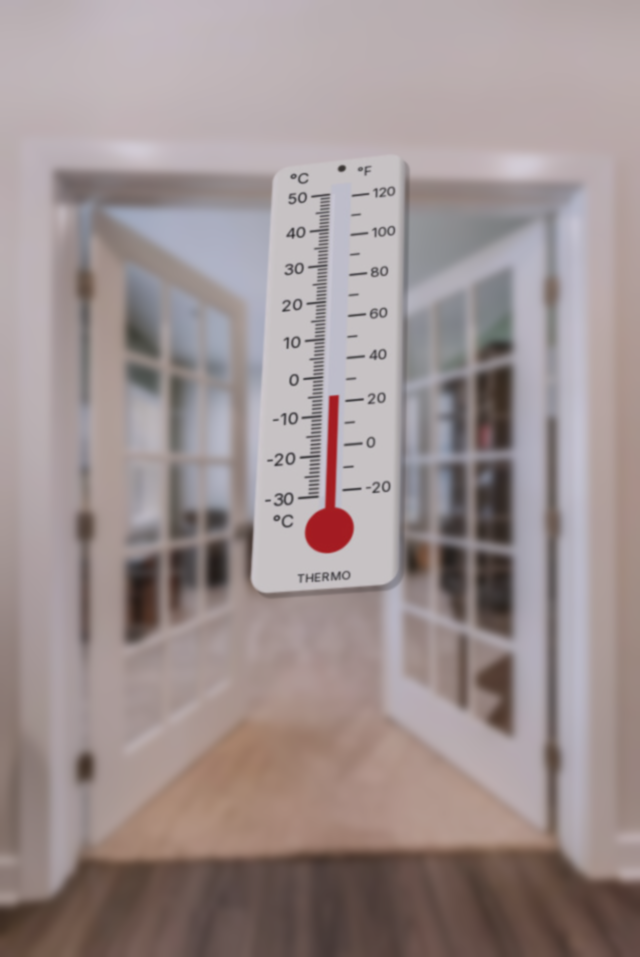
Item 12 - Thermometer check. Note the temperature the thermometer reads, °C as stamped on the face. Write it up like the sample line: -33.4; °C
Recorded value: -5; °C
